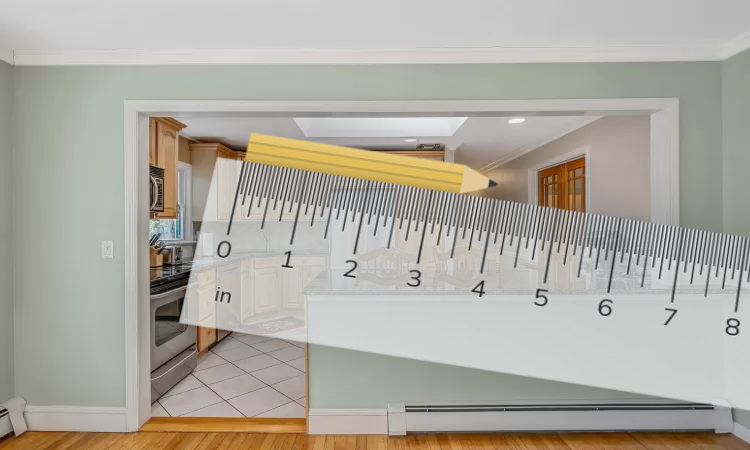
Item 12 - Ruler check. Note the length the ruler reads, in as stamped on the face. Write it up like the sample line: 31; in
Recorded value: 4; in
